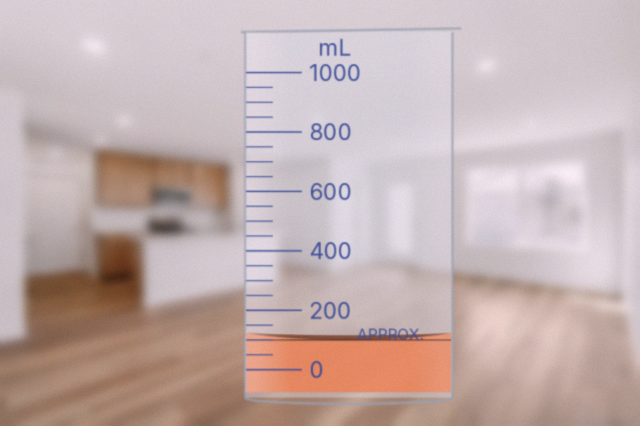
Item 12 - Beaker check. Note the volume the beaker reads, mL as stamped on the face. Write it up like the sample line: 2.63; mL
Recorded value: 100; mL
